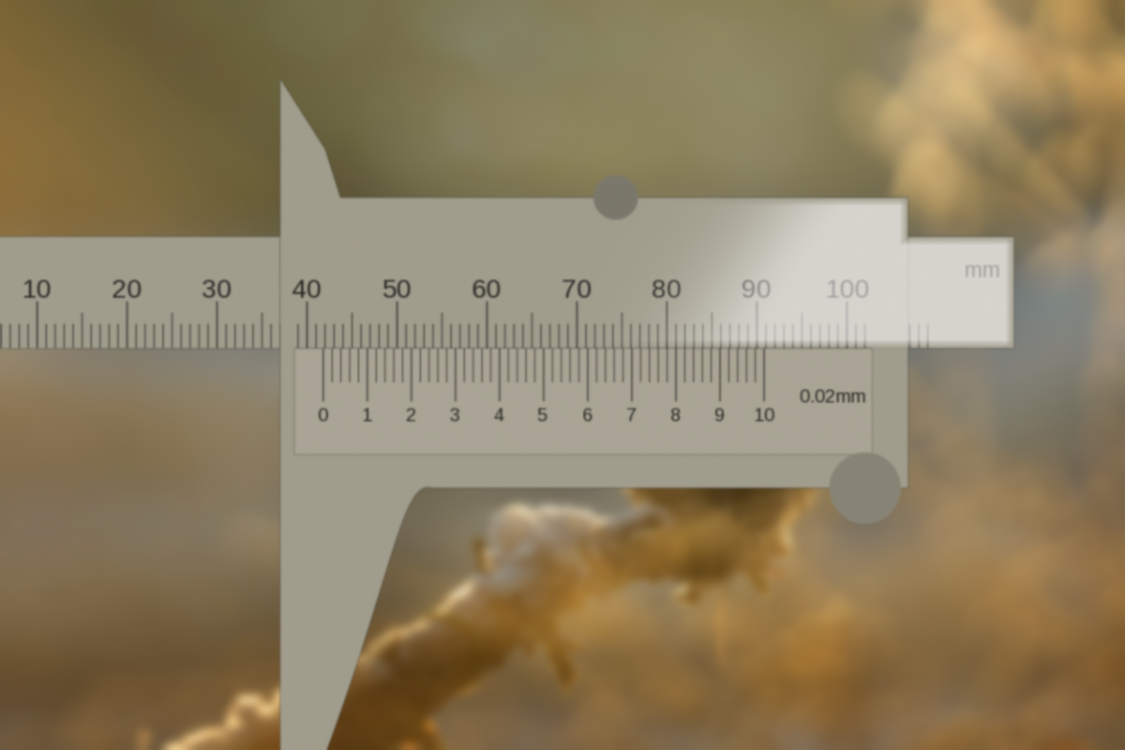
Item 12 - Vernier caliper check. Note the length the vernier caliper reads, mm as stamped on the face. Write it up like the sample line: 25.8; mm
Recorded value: 41.8; mm
